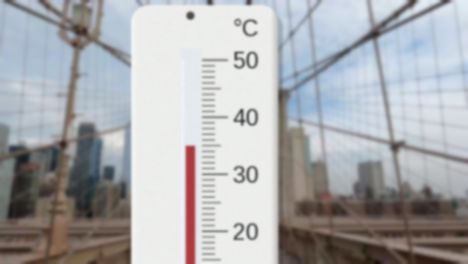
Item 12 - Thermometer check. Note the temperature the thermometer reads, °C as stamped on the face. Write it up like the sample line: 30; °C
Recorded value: 35; °C
